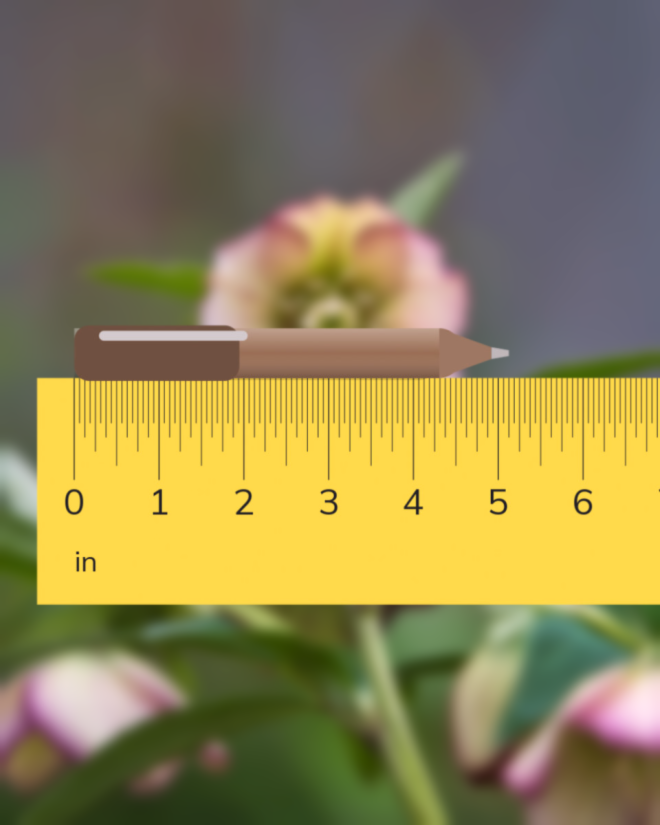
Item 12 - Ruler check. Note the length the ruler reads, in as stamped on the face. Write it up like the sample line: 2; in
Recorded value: 5.125; in
